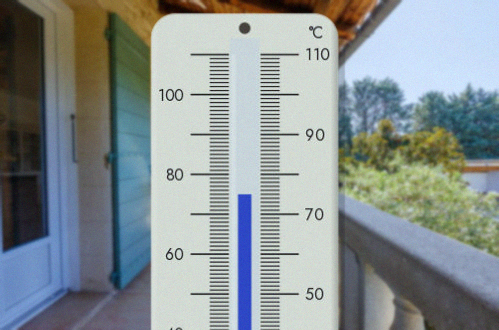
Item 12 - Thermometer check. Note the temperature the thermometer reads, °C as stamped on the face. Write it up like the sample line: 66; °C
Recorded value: 75; °C
